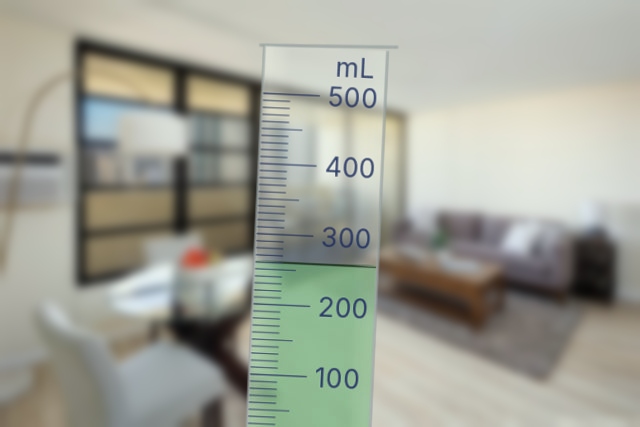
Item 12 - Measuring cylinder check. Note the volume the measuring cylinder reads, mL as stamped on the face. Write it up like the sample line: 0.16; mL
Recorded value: 260; mL
